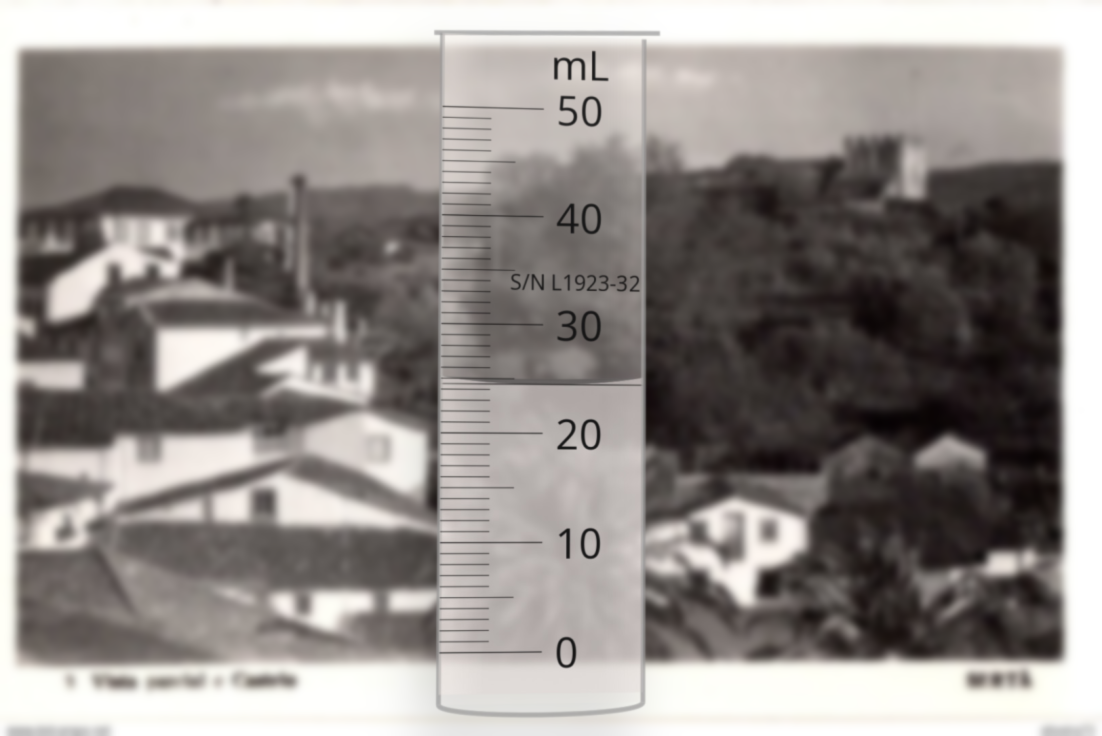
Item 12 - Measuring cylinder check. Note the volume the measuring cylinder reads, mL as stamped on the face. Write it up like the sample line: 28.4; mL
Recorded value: 24.5; mL
